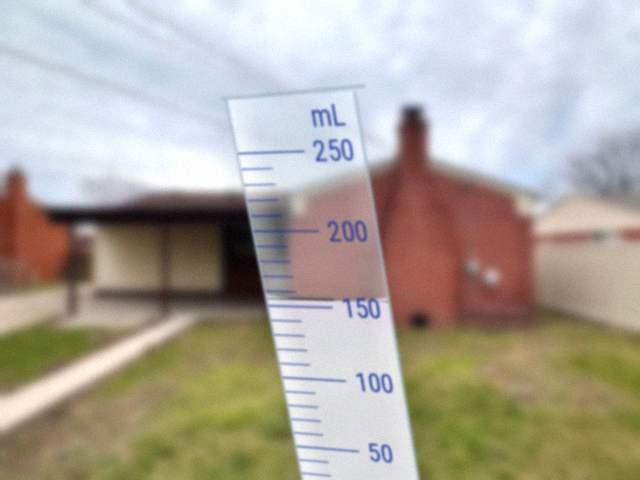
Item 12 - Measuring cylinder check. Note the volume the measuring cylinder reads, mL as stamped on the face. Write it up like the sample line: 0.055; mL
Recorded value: 155; mL
